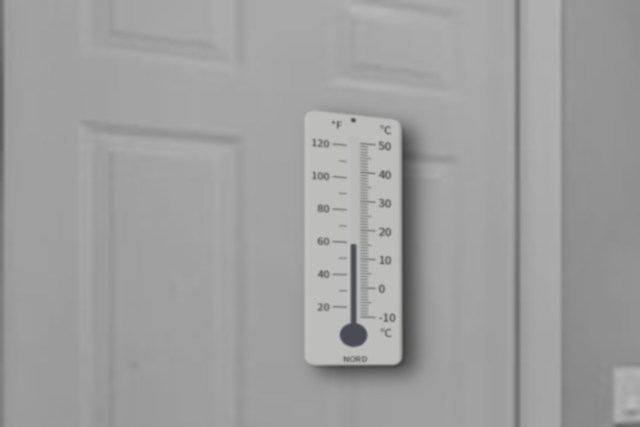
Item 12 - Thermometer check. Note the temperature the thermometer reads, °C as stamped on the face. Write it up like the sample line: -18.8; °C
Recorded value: 15; °C
